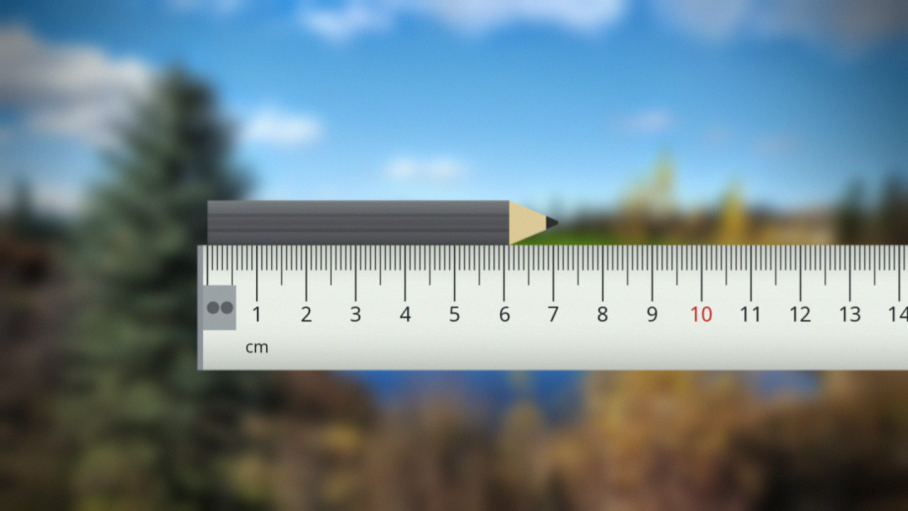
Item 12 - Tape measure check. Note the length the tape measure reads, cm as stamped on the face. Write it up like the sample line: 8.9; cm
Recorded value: 7.1; cm
